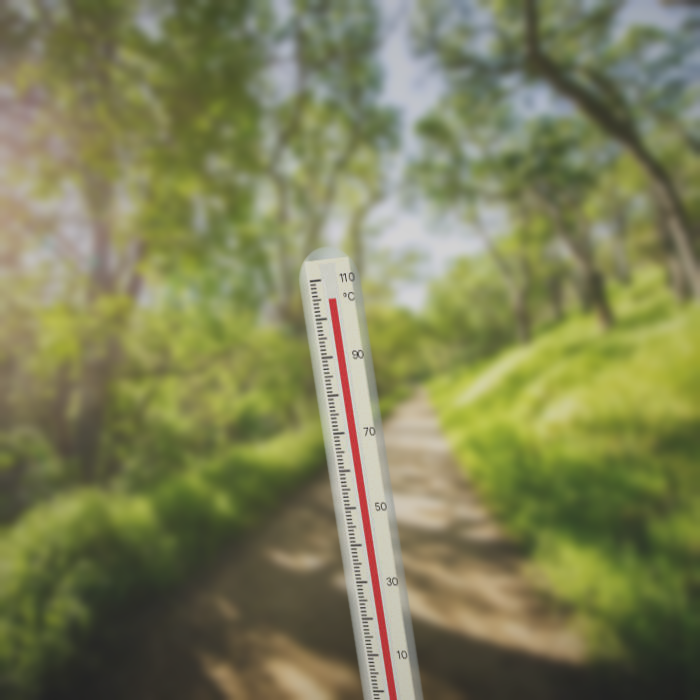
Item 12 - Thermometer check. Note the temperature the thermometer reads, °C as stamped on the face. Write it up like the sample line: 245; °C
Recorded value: 105; °C
